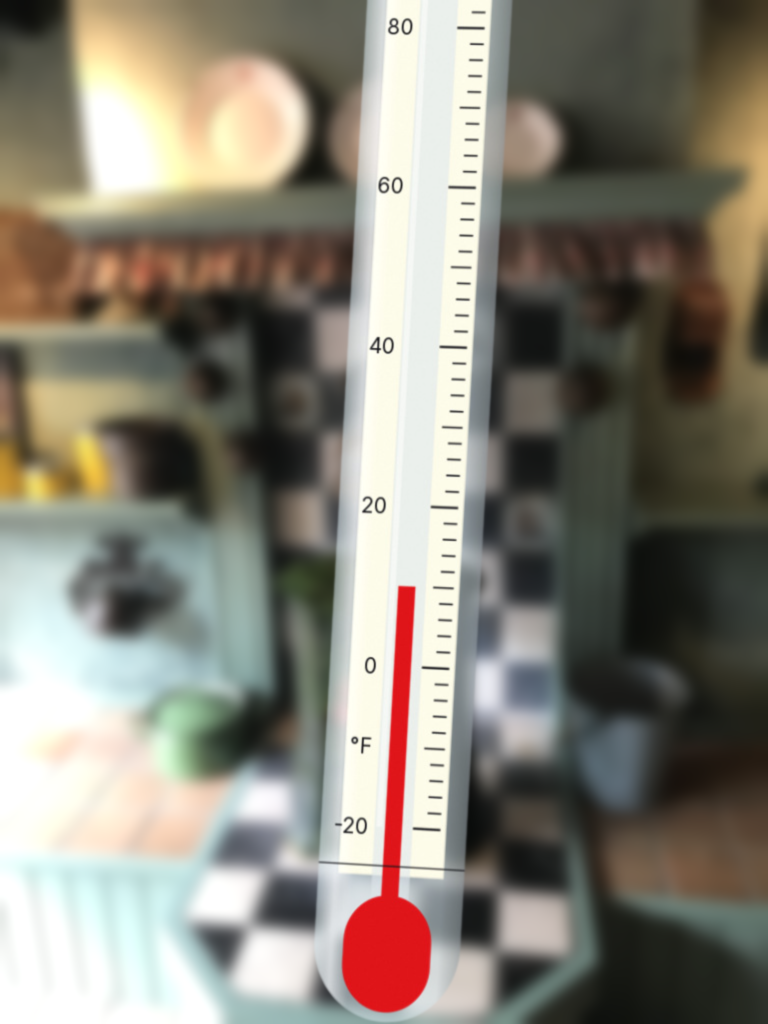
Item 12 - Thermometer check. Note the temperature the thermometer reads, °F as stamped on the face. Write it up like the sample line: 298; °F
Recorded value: 10; °F
